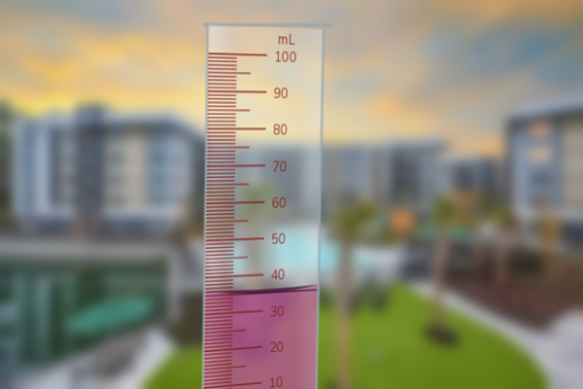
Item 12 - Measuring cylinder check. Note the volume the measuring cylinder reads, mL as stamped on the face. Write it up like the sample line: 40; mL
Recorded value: 35; mL
